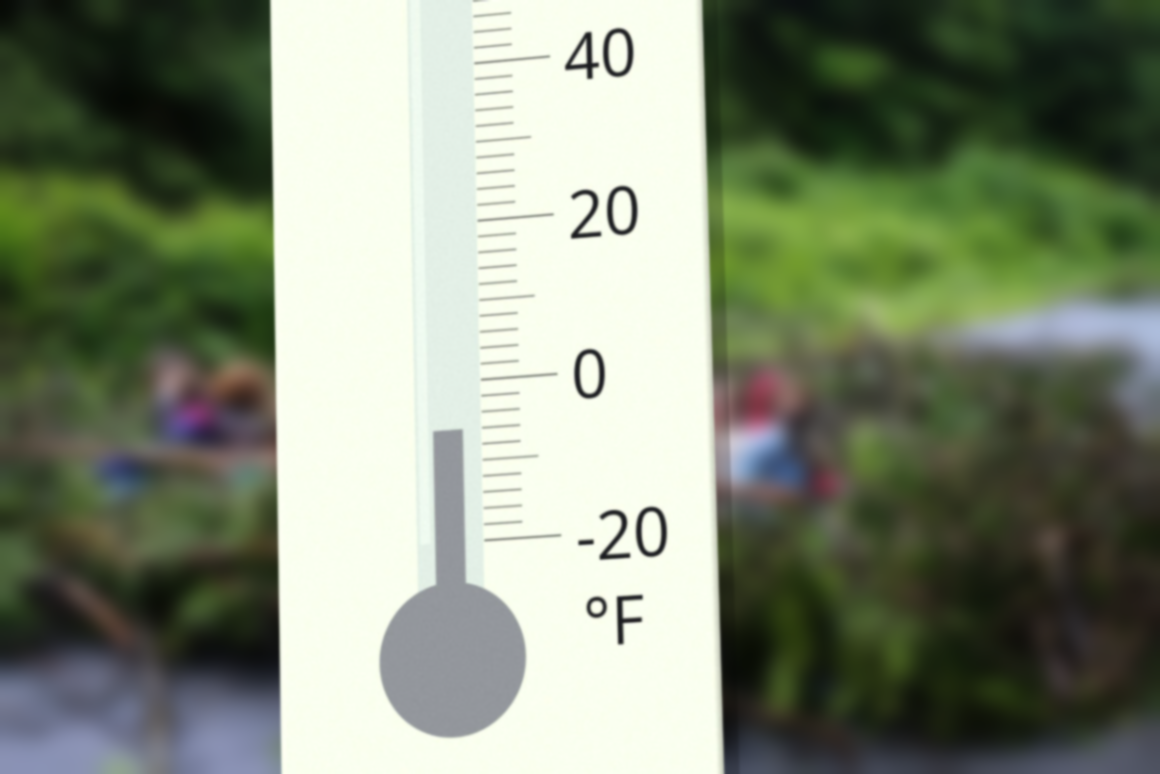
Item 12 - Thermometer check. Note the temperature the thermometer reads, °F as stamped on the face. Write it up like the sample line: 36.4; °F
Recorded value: -6; °F
